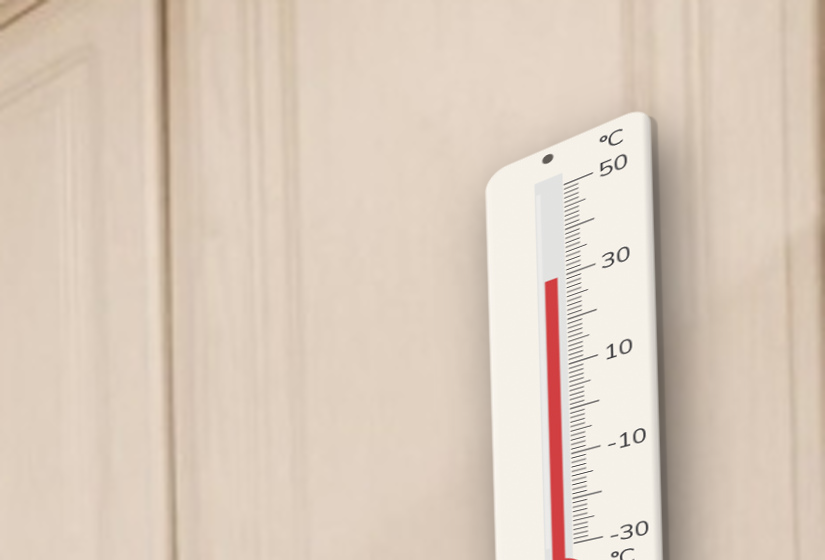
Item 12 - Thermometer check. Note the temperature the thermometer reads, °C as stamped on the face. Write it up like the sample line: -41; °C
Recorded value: 30; °C
